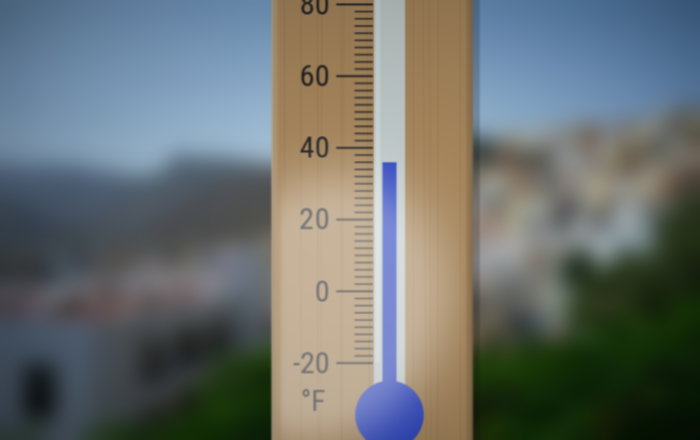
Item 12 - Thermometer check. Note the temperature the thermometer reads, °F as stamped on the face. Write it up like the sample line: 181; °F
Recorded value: 36; °F
